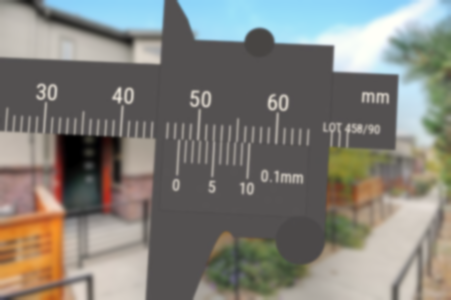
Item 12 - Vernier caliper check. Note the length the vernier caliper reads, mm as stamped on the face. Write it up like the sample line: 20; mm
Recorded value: 47.6; mm
